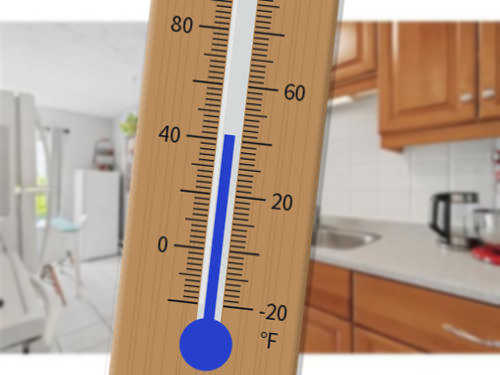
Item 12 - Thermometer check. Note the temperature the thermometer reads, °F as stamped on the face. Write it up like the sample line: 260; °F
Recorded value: 42; °F
